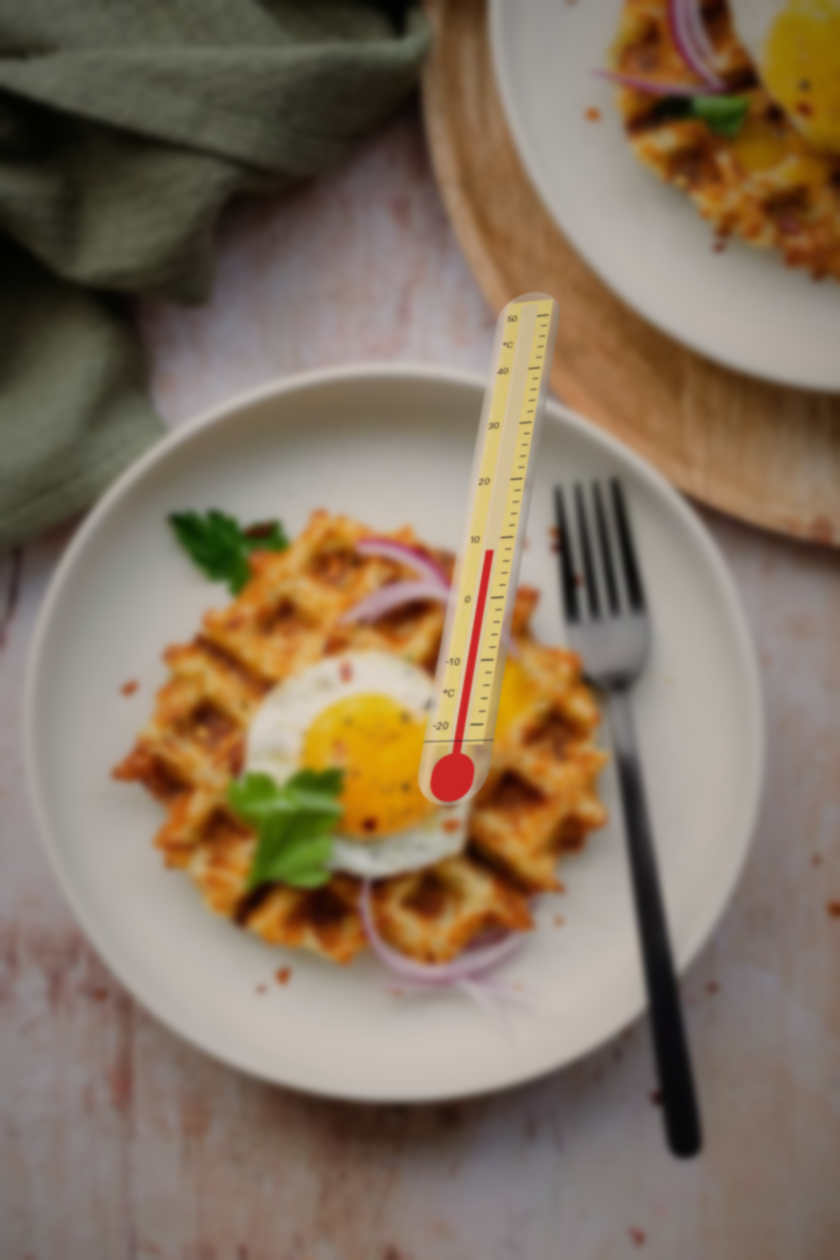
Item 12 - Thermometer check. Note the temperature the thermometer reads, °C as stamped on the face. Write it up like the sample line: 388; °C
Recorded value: 8; °C
